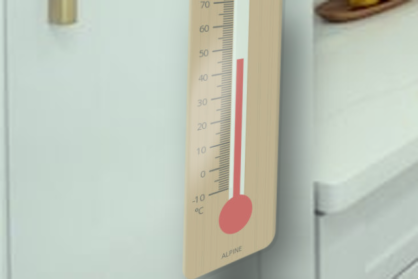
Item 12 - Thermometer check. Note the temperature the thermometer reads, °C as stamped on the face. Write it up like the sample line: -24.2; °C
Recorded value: 45; °C
